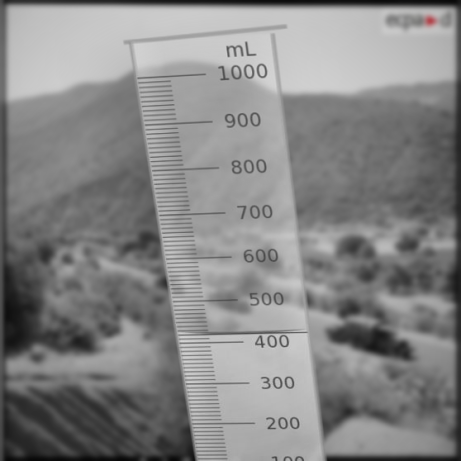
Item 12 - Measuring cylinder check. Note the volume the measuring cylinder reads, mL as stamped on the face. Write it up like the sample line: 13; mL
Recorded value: 420; mL
